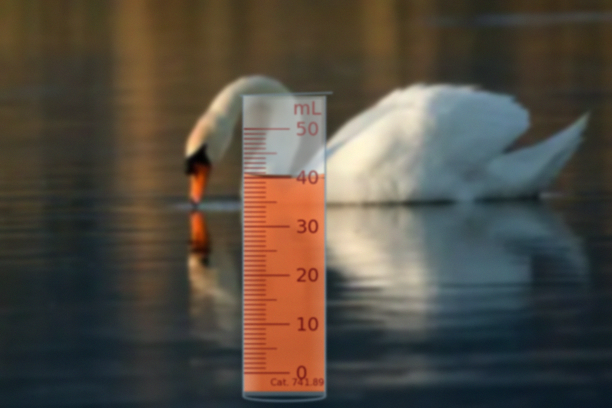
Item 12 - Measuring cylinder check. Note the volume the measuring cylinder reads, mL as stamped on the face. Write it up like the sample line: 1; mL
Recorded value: 40; mL
